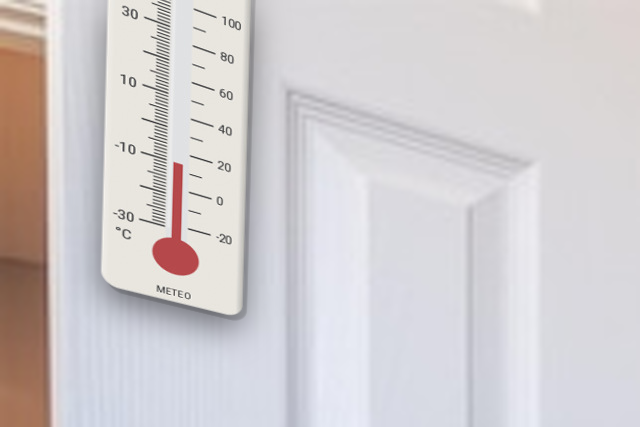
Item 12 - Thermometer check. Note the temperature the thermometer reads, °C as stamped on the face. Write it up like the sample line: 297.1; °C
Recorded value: -10; °C
